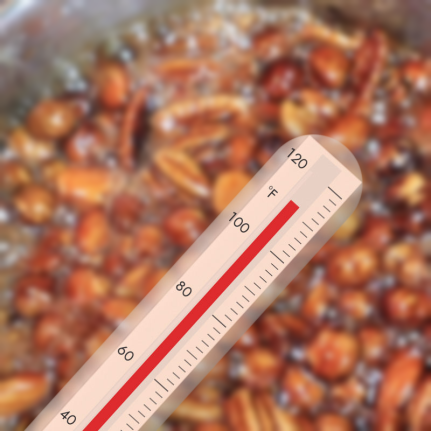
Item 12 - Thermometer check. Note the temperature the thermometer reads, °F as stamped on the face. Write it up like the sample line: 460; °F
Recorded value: 112; °F
